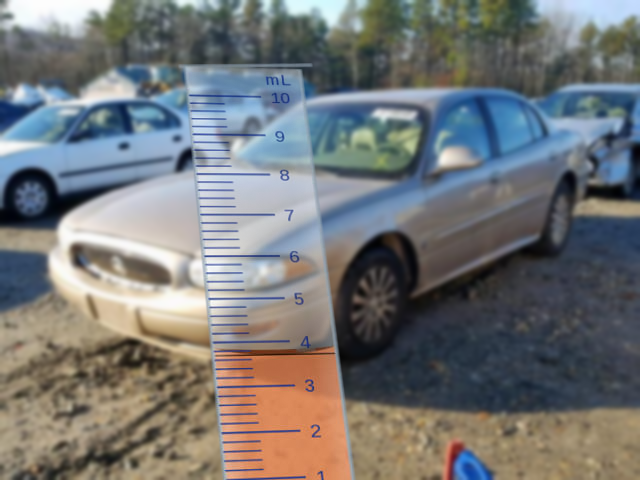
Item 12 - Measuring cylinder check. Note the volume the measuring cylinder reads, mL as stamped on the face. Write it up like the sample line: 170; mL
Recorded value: 3.7; mL
